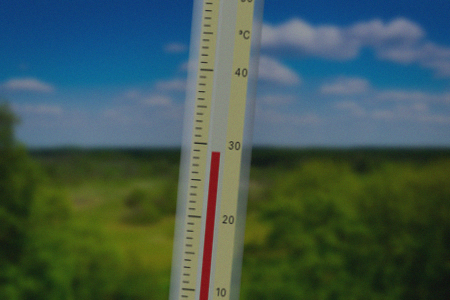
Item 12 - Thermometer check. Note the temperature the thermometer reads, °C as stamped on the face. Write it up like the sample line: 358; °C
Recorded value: 29; °C
